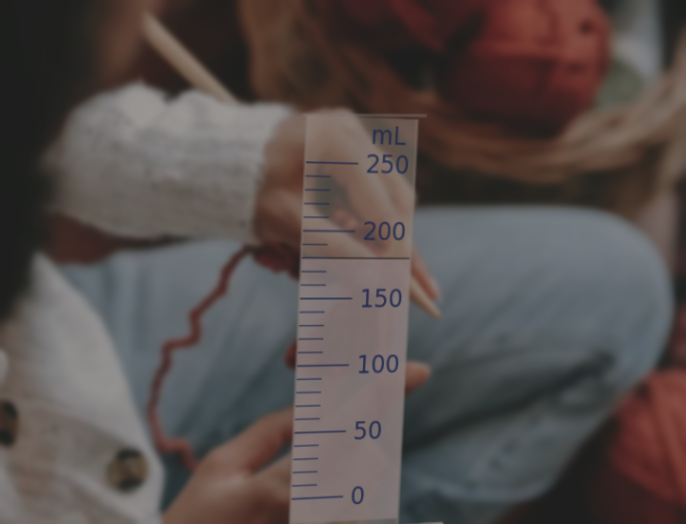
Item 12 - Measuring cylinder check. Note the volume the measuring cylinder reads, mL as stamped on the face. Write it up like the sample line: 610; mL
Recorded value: 180; mL
